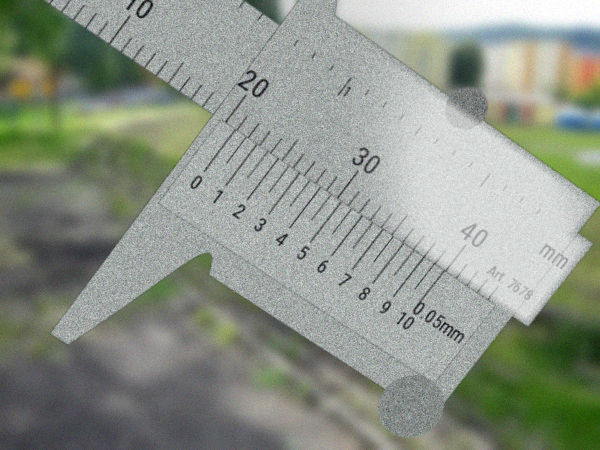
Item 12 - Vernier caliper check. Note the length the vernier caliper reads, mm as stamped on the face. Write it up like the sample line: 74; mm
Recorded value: 20.9; mm
